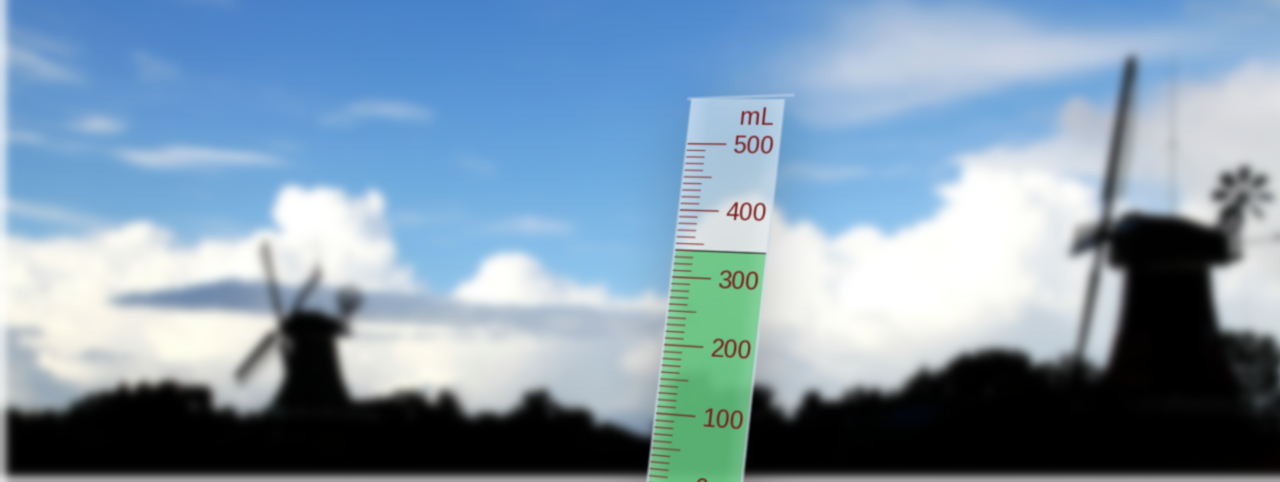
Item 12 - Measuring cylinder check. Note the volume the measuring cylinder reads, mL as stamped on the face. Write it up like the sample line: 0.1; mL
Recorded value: 340; mL
